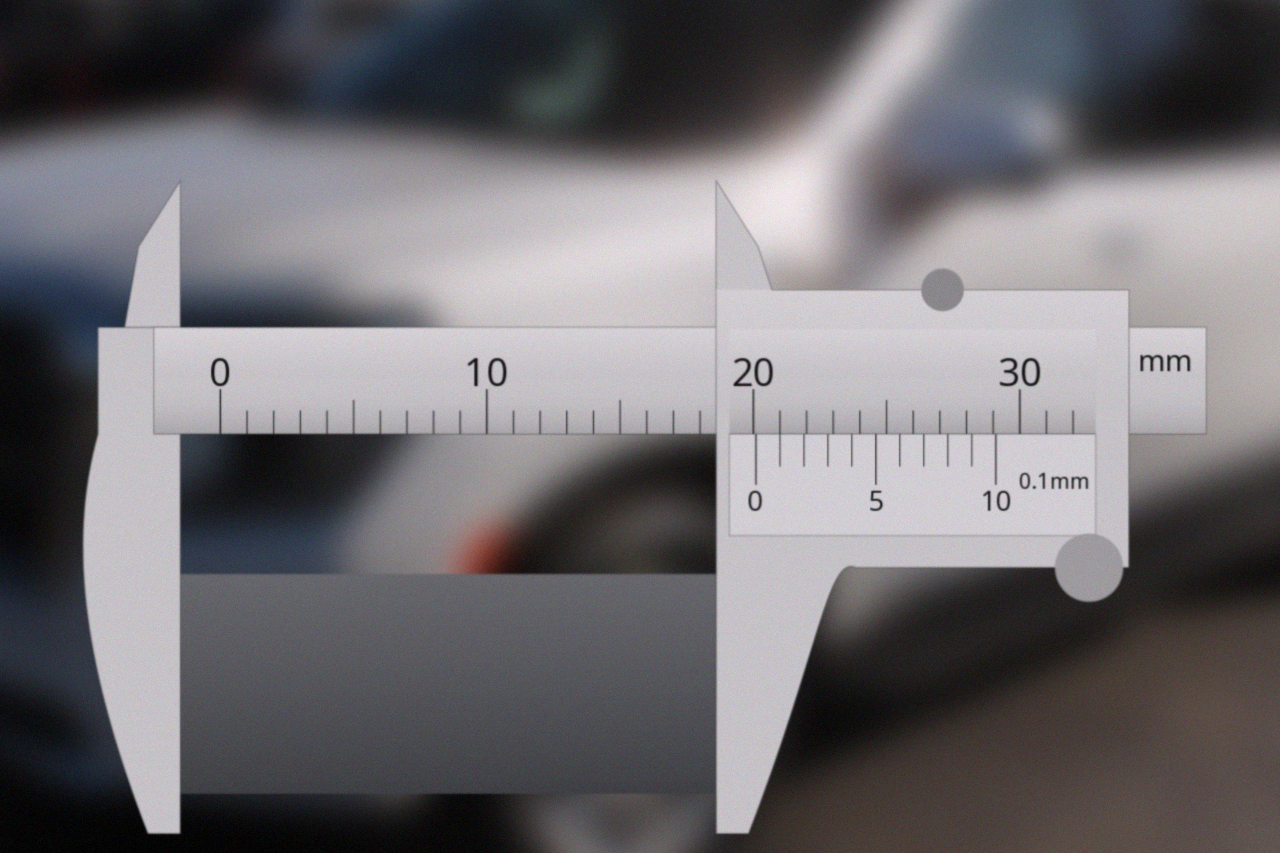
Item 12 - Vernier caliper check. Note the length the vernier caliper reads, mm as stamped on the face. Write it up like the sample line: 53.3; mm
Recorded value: 20.1; mm
